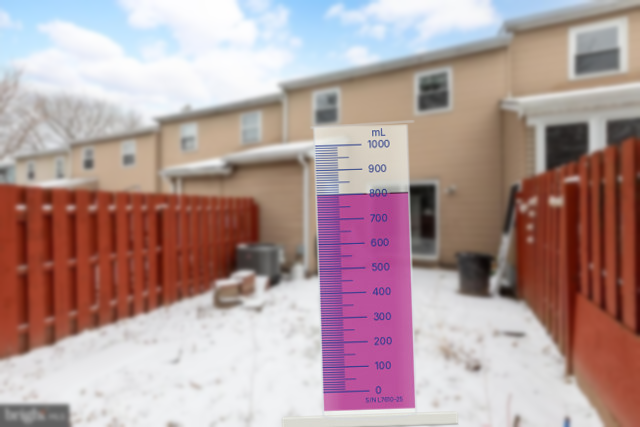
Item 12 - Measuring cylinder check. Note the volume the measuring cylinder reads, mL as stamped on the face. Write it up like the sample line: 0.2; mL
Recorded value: 800; mL
